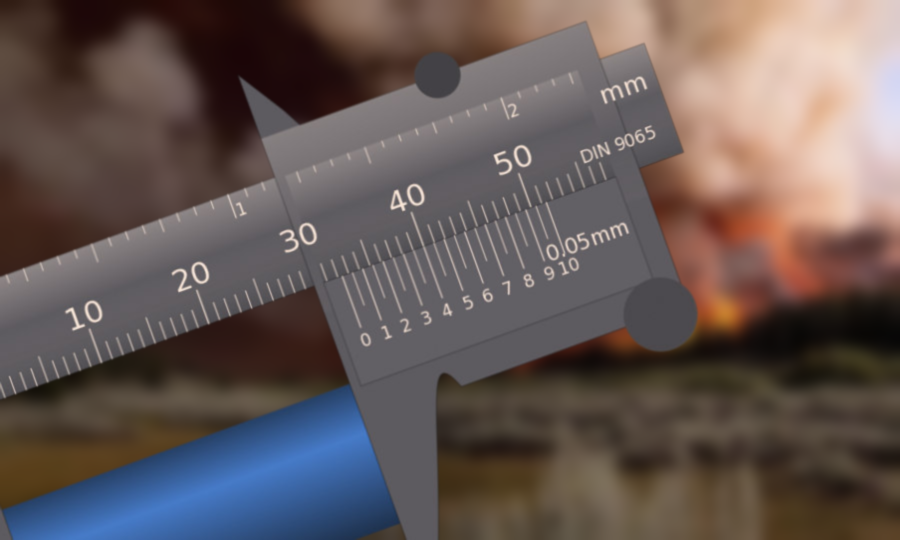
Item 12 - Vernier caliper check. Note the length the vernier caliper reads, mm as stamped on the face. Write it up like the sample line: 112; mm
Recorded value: 32.4; mm
